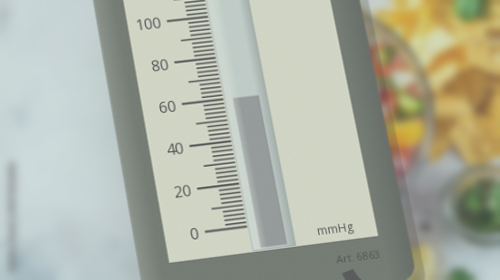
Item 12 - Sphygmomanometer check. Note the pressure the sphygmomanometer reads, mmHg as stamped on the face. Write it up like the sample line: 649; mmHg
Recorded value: 60; mmHg
